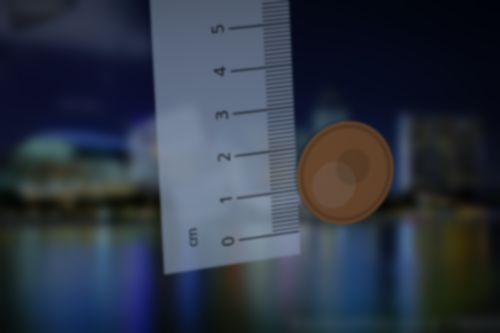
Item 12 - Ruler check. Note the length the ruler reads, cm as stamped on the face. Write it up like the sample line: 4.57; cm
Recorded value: 2.5; cm
